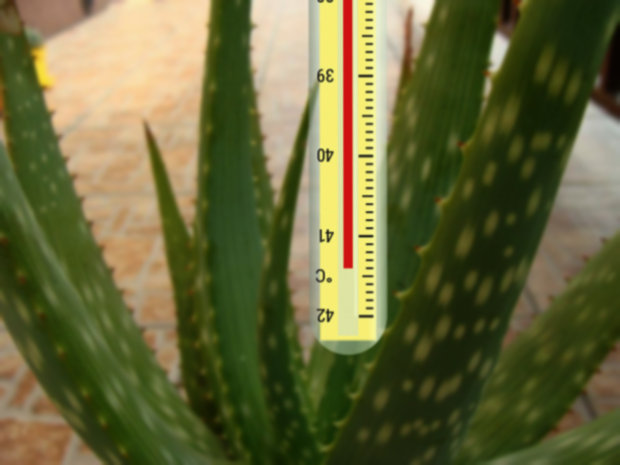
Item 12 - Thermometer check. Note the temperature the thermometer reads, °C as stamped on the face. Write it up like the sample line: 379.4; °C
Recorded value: 41.4; °C
